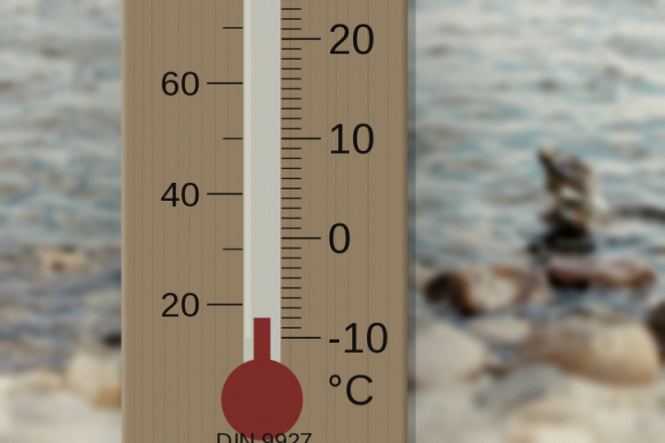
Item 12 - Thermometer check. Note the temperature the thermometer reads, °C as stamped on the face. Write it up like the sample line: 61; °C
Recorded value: -8; °C
